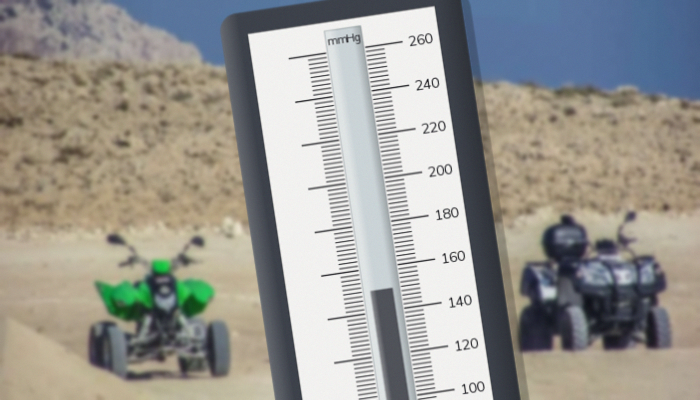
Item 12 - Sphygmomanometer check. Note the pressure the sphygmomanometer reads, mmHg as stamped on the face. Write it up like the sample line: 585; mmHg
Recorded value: 150; mmHg
